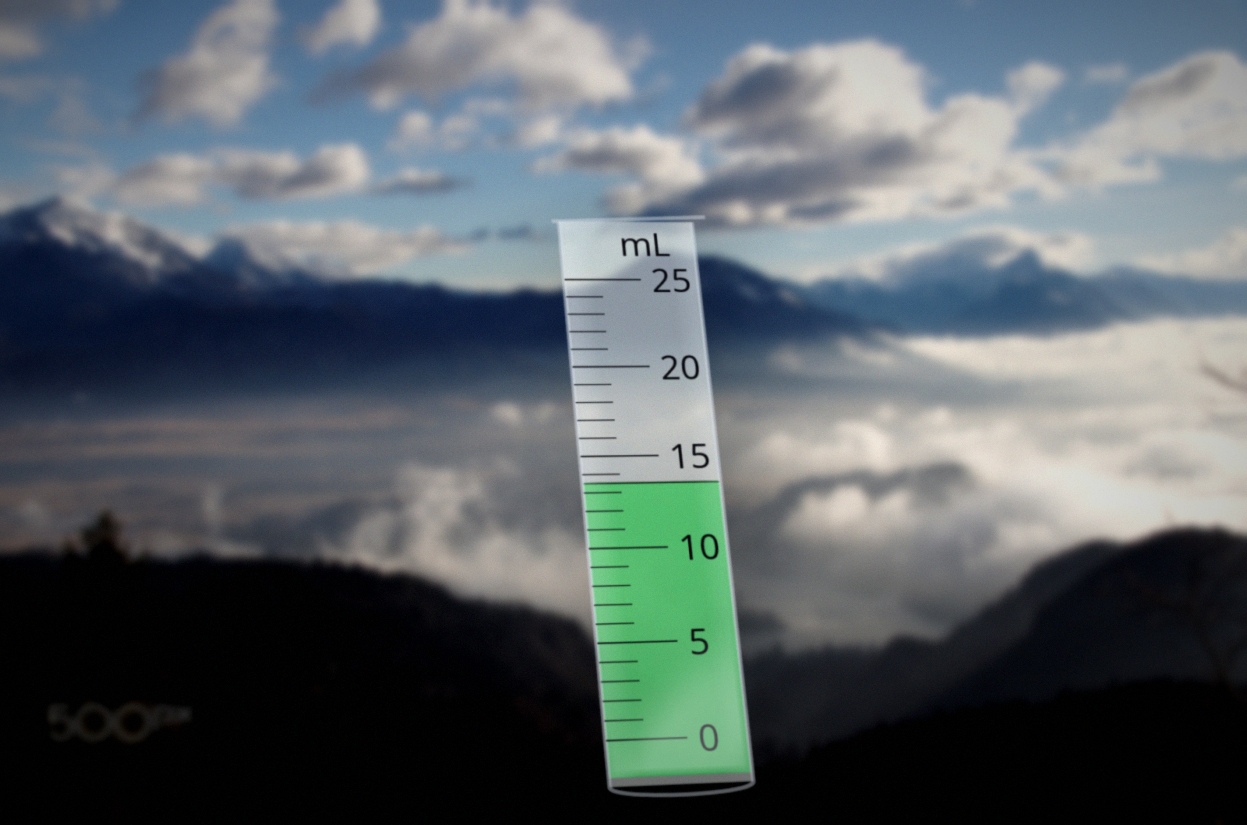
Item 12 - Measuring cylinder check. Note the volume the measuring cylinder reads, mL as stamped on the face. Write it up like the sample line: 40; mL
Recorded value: 13.5; mL
